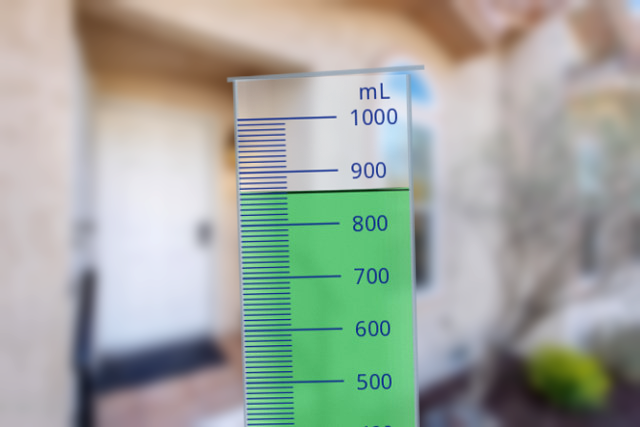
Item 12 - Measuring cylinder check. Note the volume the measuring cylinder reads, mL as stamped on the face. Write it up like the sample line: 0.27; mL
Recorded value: 860; mL
